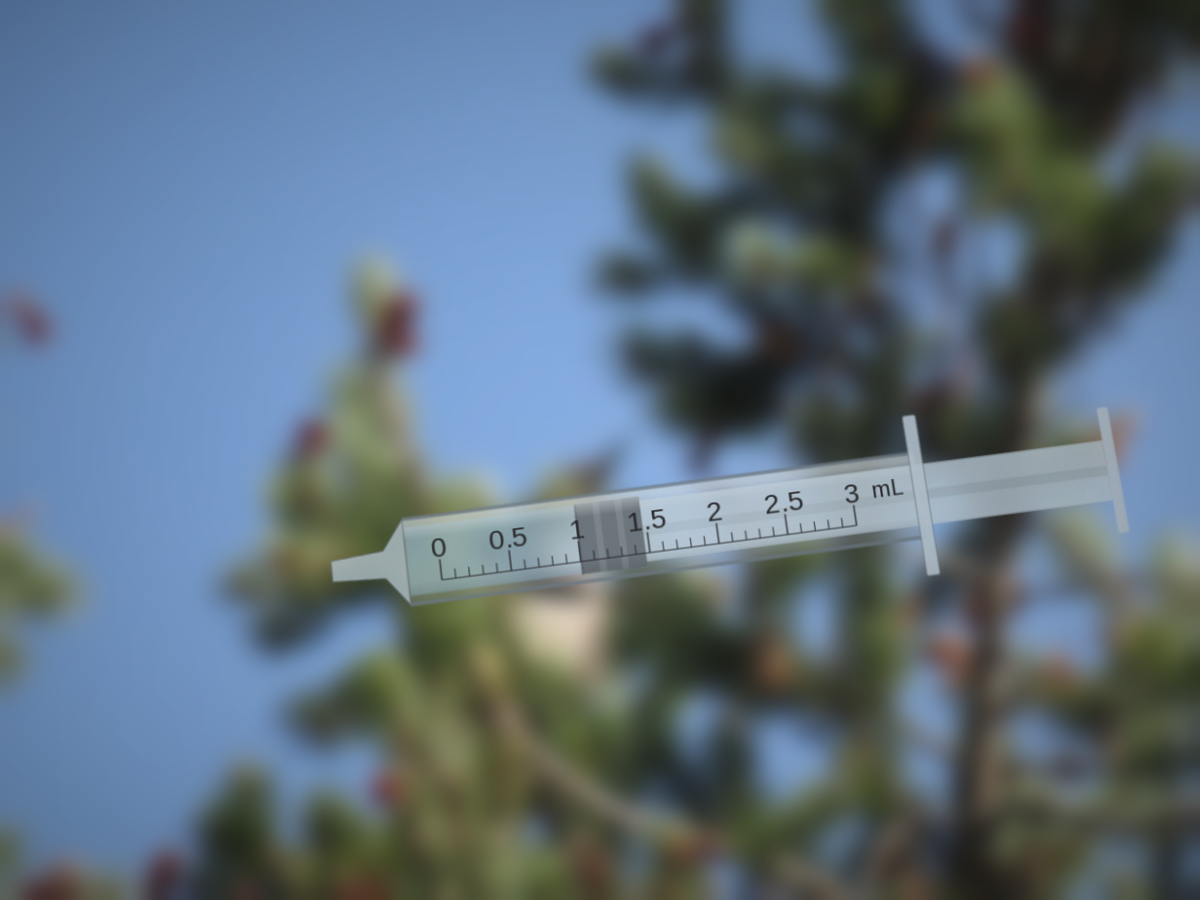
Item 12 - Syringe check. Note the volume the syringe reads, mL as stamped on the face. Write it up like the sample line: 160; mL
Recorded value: 1; mL
